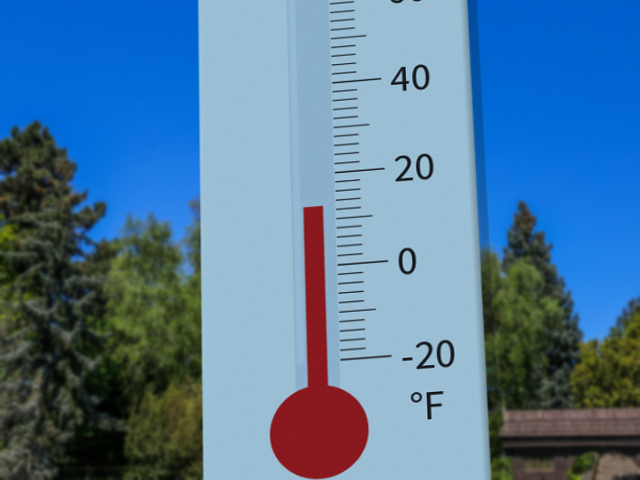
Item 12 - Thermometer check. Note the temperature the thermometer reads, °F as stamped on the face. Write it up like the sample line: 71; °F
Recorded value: 13; °F
